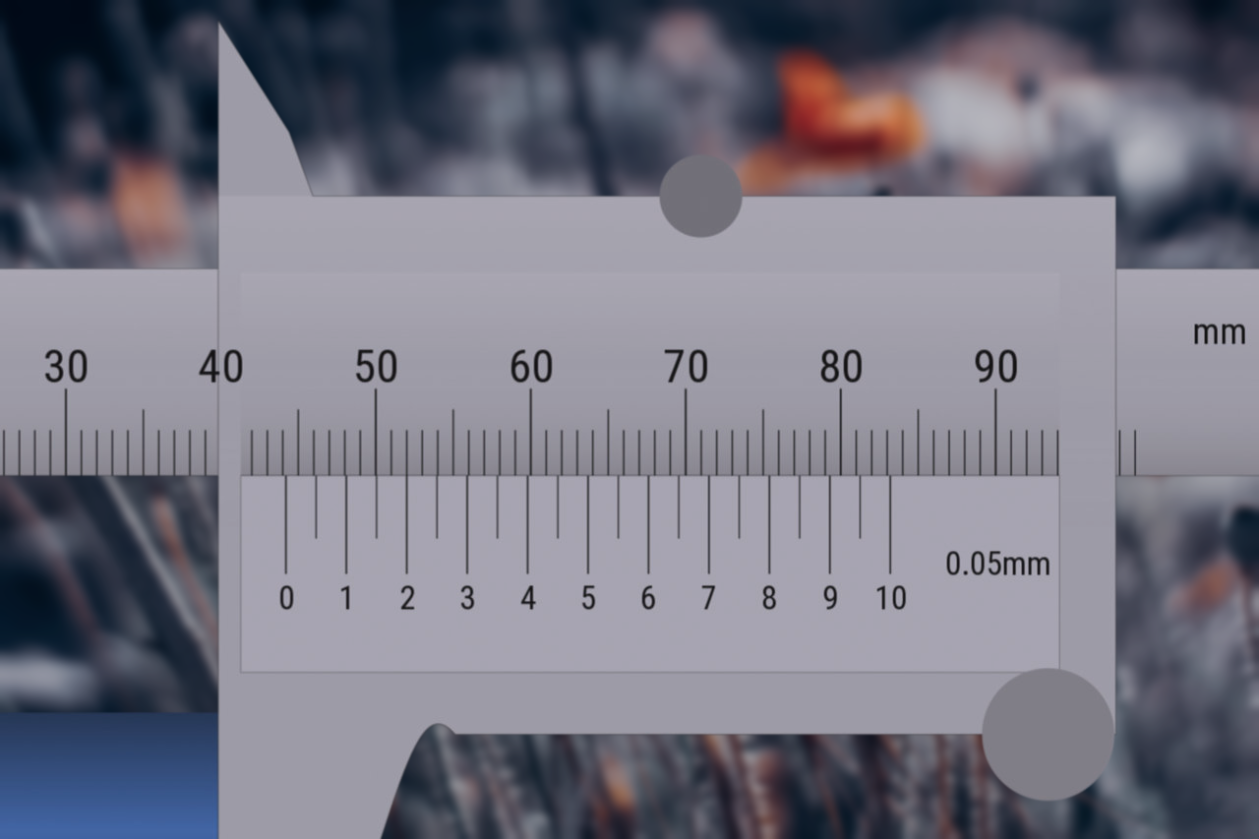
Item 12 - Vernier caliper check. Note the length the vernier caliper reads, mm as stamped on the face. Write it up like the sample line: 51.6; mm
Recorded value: 44.2; mm
